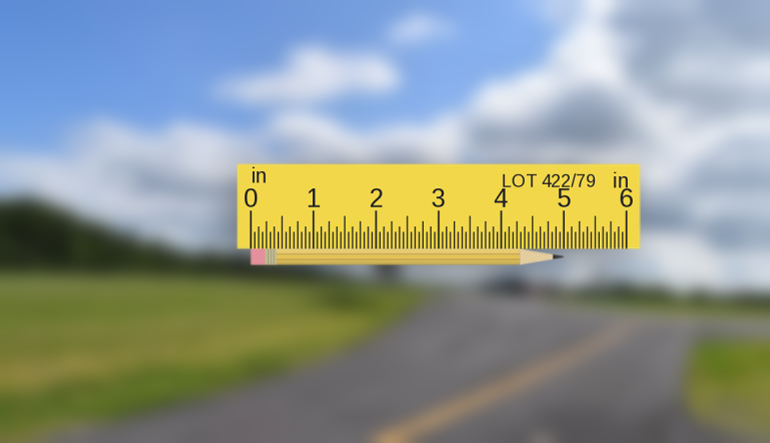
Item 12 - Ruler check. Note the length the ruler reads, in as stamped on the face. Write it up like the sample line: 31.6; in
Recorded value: 5; in
